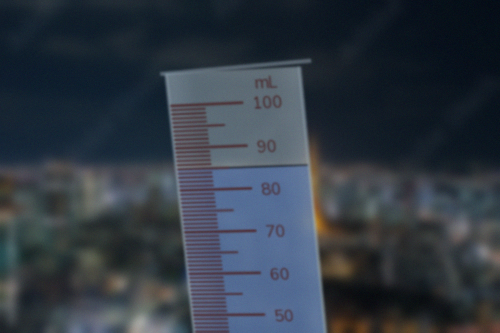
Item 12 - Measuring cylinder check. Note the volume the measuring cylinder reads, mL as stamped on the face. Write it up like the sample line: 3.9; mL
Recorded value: 85; mL
